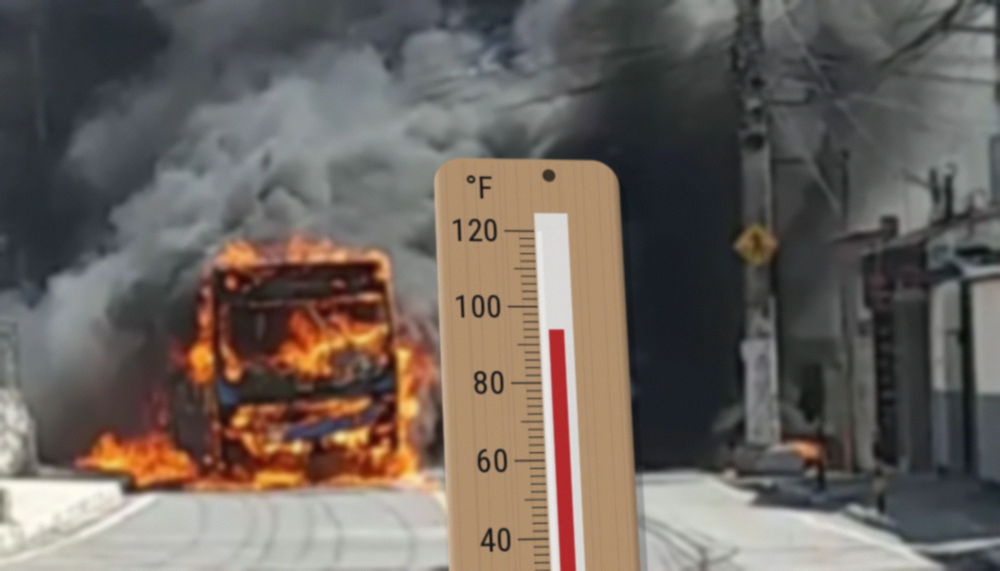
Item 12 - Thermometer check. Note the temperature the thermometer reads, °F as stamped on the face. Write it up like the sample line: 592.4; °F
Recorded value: 94; °F
